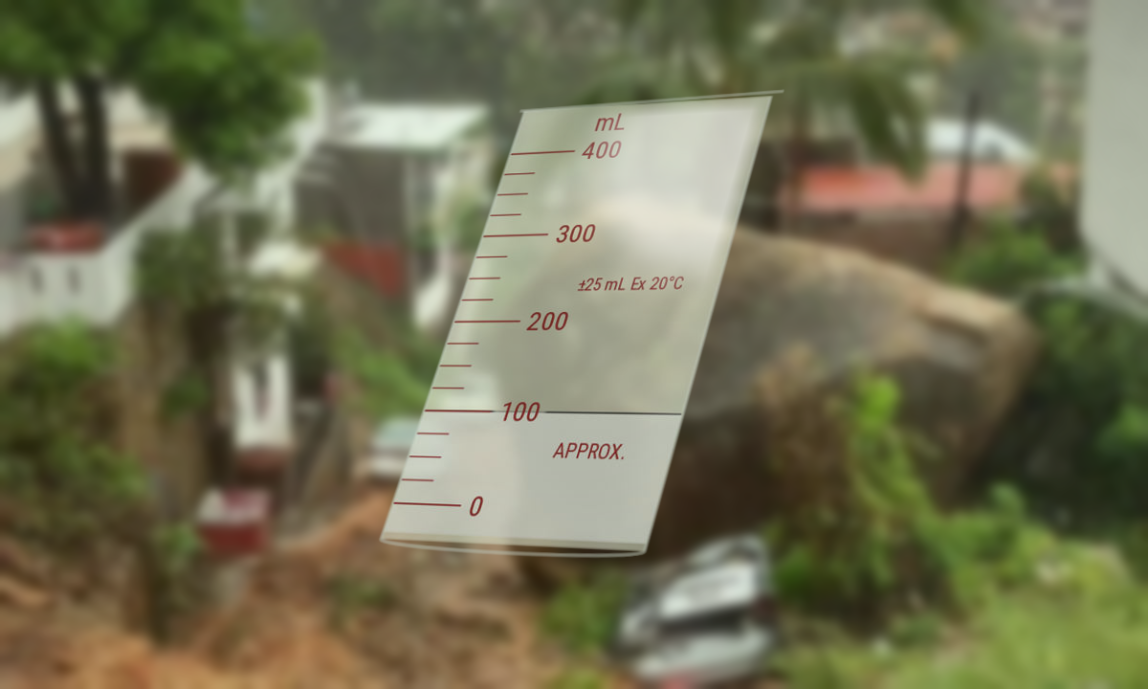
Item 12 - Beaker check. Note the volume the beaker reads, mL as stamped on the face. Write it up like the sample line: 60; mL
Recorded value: 100; mL
